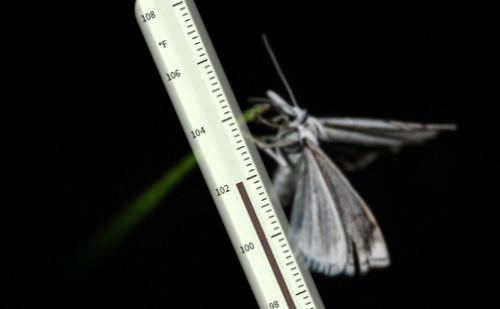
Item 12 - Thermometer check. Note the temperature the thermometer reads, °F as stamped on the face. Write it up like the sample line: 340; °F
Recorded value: 102; °F
